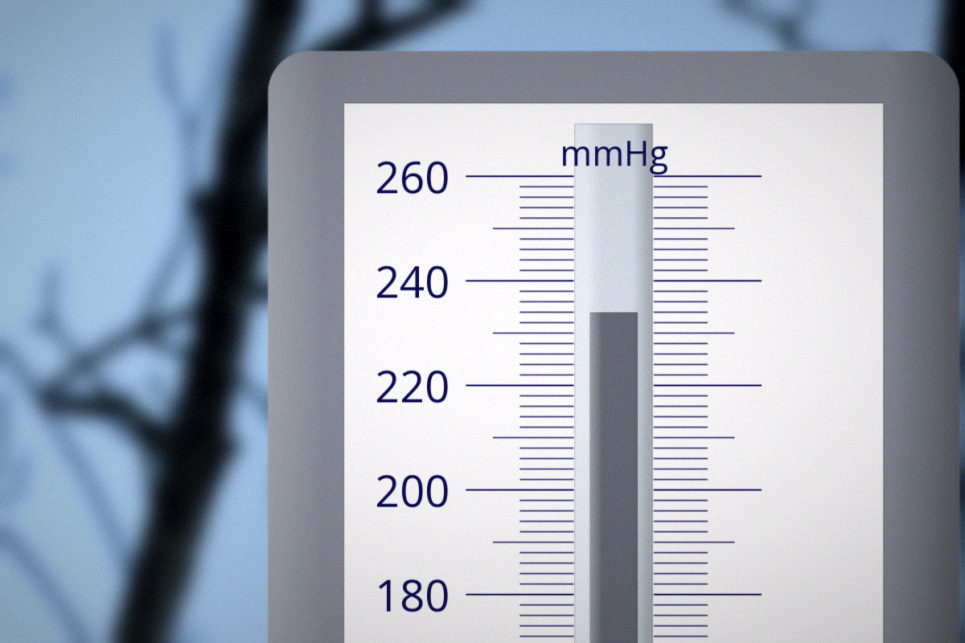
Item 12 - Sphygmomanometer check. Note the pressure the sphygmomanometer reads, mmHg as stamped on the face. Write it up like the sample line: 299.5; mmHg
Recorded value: 234; mmHg
